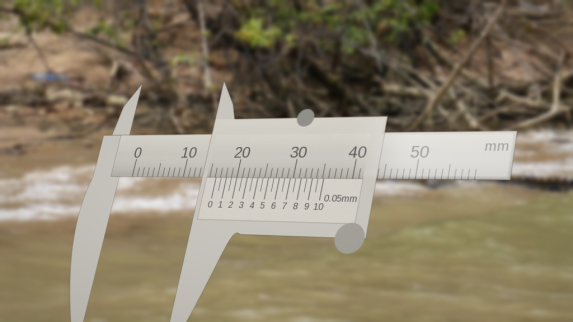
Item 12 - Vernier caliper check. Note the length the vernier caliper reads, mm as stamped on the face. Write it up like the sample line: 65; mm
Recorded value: 16.2; mm
